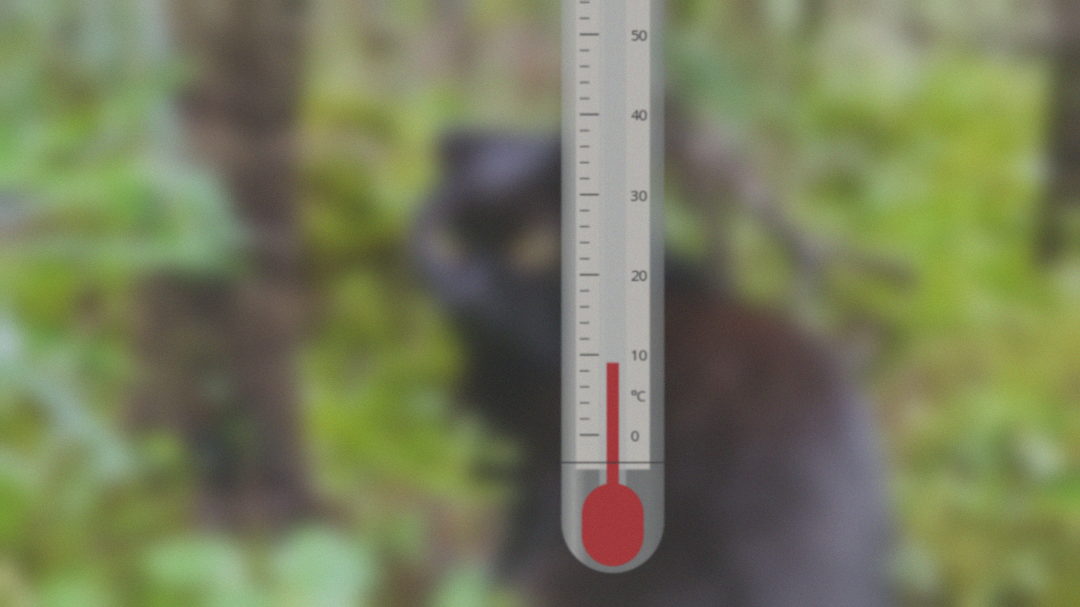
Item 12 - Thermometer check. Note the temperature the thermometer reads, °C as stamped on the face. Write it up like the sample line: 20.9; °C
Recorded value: 9; °C
